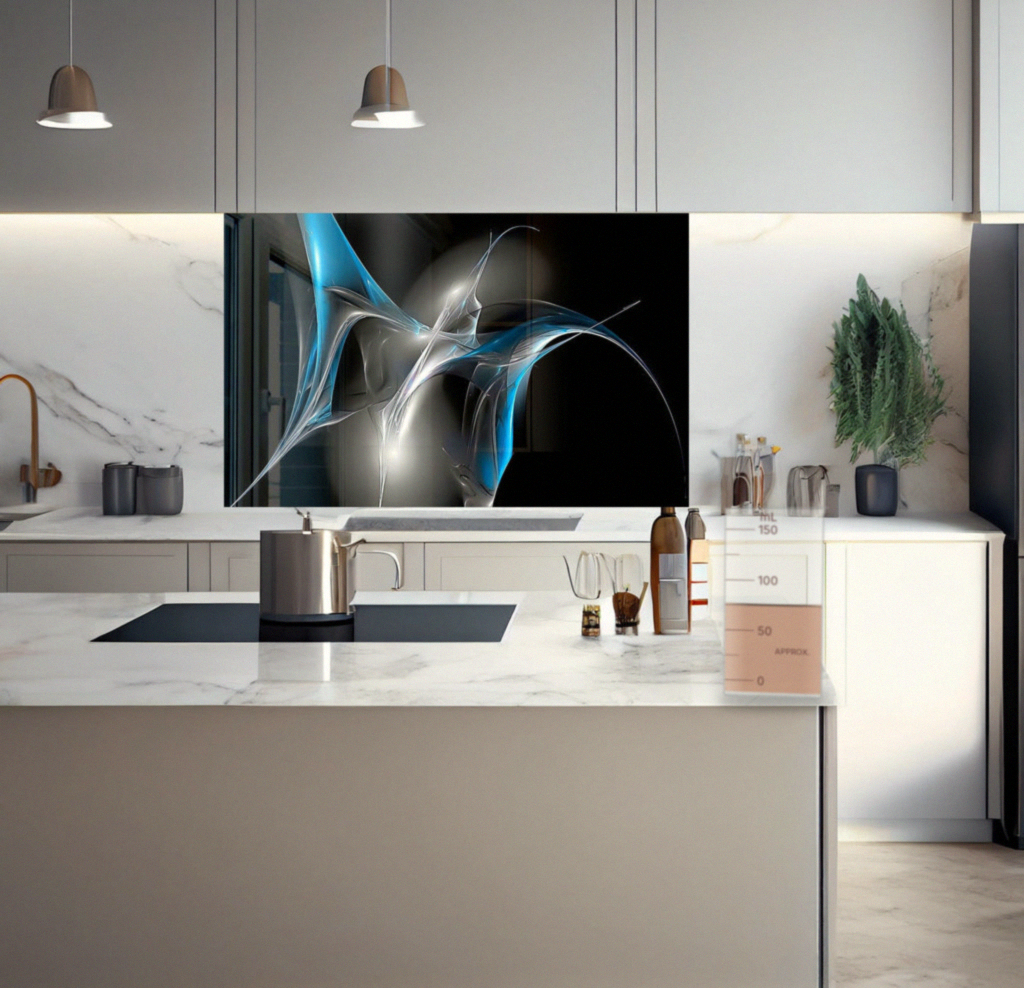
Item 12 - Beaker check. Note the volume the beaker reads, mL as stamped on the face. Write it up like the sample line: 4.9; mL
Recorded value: 75; mL
